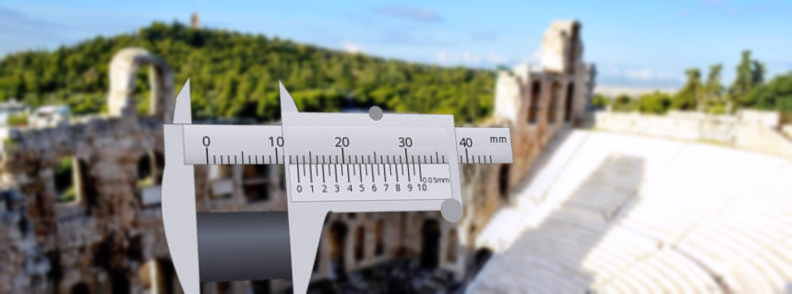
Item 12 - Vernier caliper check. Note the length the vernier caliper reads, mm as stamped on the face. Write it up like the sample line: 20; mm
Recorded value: 13.0; mm
